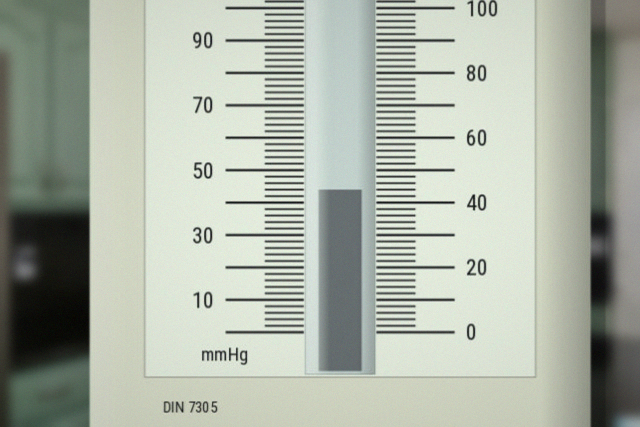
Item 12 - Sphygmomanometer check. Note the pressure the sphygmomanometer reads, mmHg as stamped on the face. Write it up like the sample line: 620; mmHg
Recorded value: 44; mmHg
